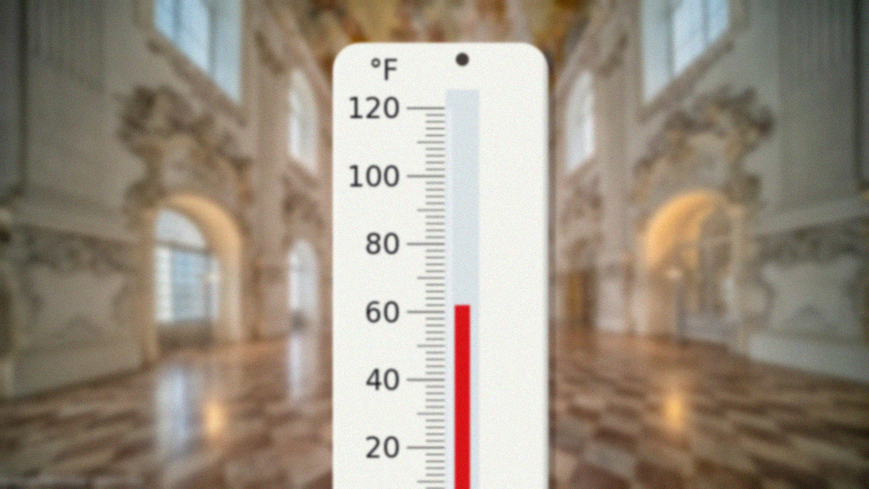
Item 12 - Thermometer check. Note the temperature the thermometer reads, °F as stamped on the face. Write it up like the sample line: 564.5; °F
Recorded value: 62; °F
